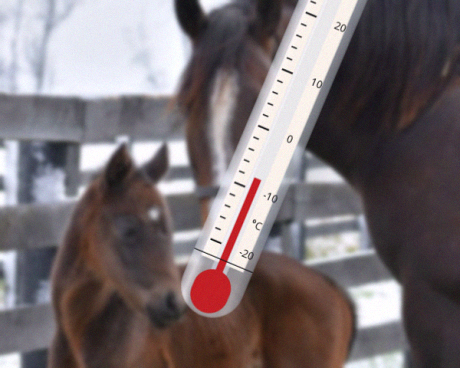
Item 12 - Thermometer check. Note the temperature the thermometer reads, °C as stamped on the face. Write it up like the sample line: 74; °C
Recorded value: -8; °C
